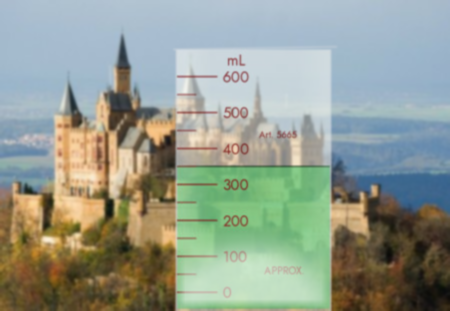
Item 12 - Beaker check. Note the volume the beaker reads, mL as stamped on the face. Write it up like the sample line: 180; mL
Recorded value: 350; mL
